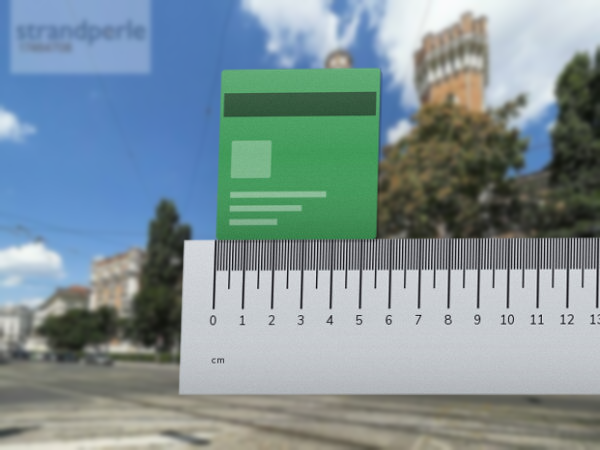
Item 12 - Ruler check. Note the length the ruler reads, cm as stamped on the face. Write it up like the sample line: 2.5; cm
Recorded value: 5.5; cm
